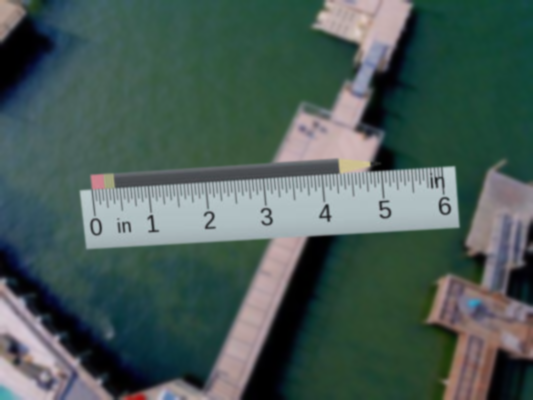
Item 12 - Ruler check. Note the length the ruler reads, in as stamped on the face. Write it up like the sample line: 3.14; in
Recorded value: 5; in
